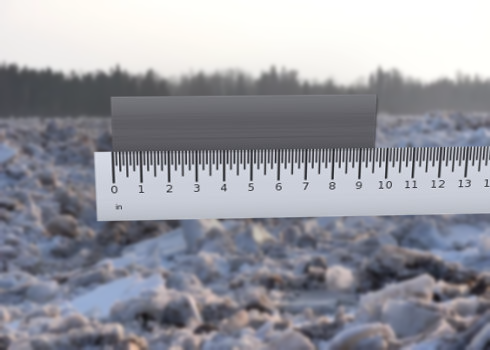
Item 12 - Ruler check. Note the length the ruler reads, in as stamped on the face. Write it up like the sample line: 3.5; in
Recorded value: 9.5; in
